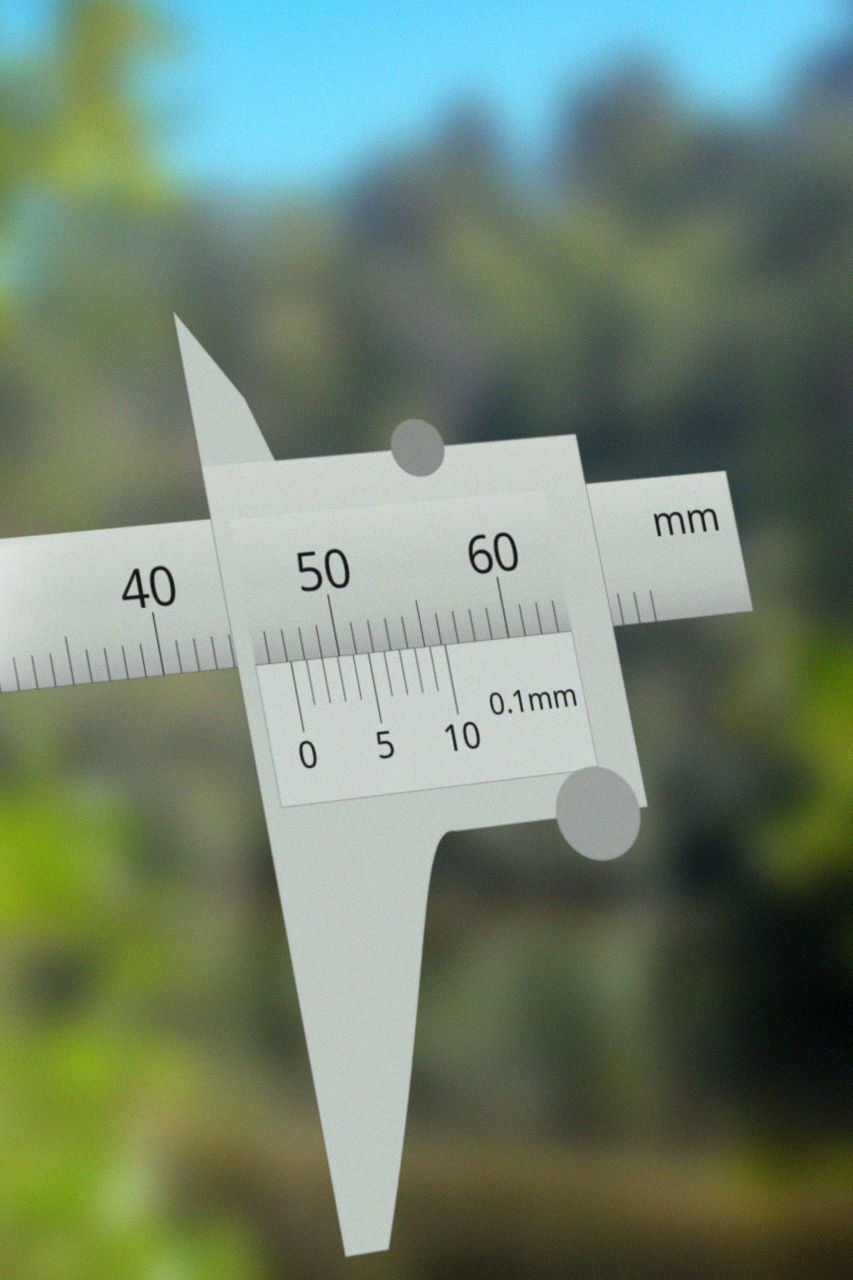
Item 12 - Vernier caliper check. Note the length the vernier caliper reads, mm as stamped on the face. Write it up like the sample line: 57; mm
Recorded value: 47.2; mm
